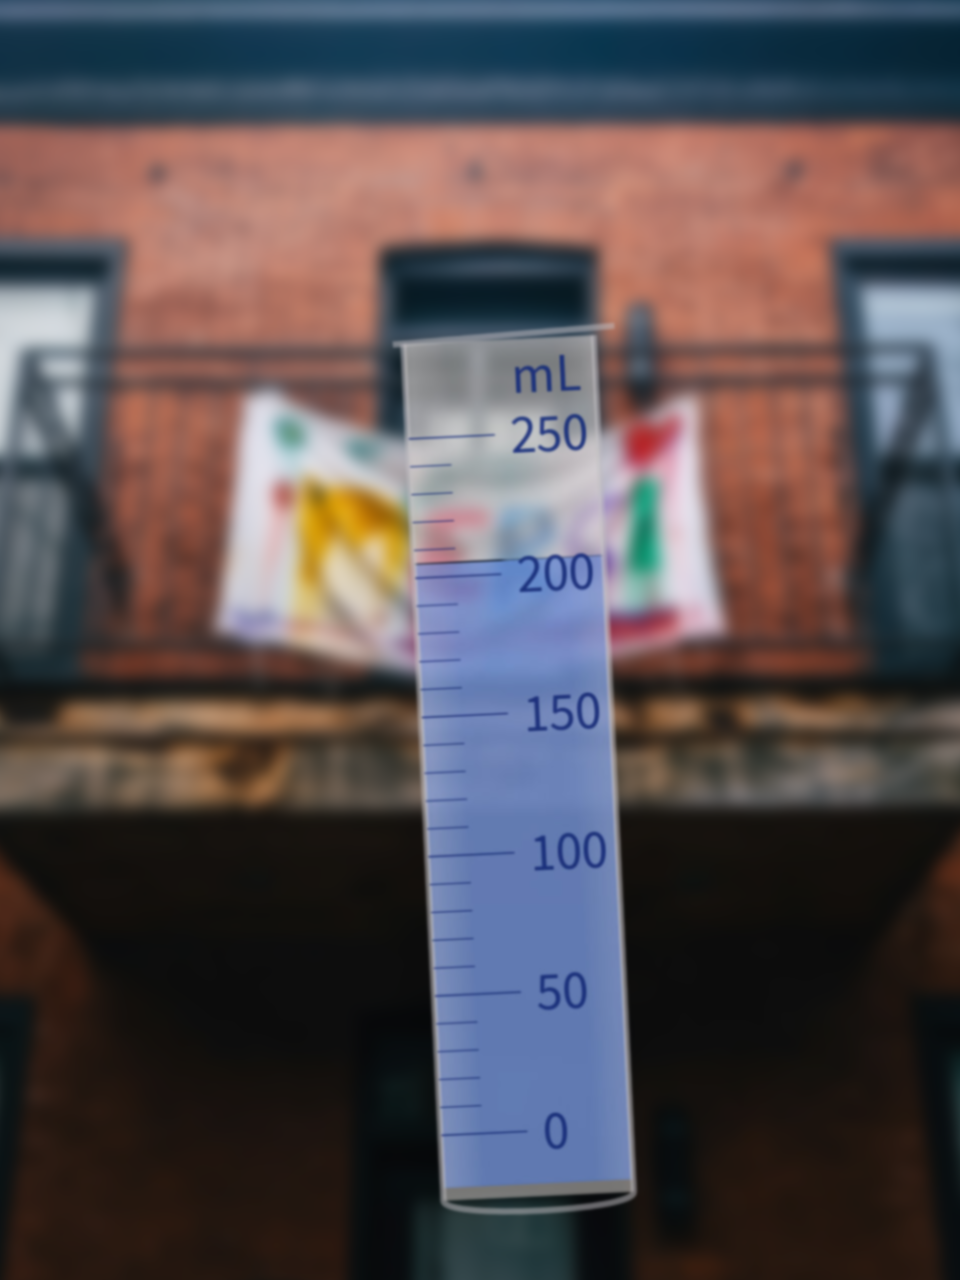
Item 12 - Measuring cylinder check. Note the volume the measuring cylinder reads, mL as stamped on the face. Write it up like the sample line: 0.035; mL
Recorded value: 205; mL
